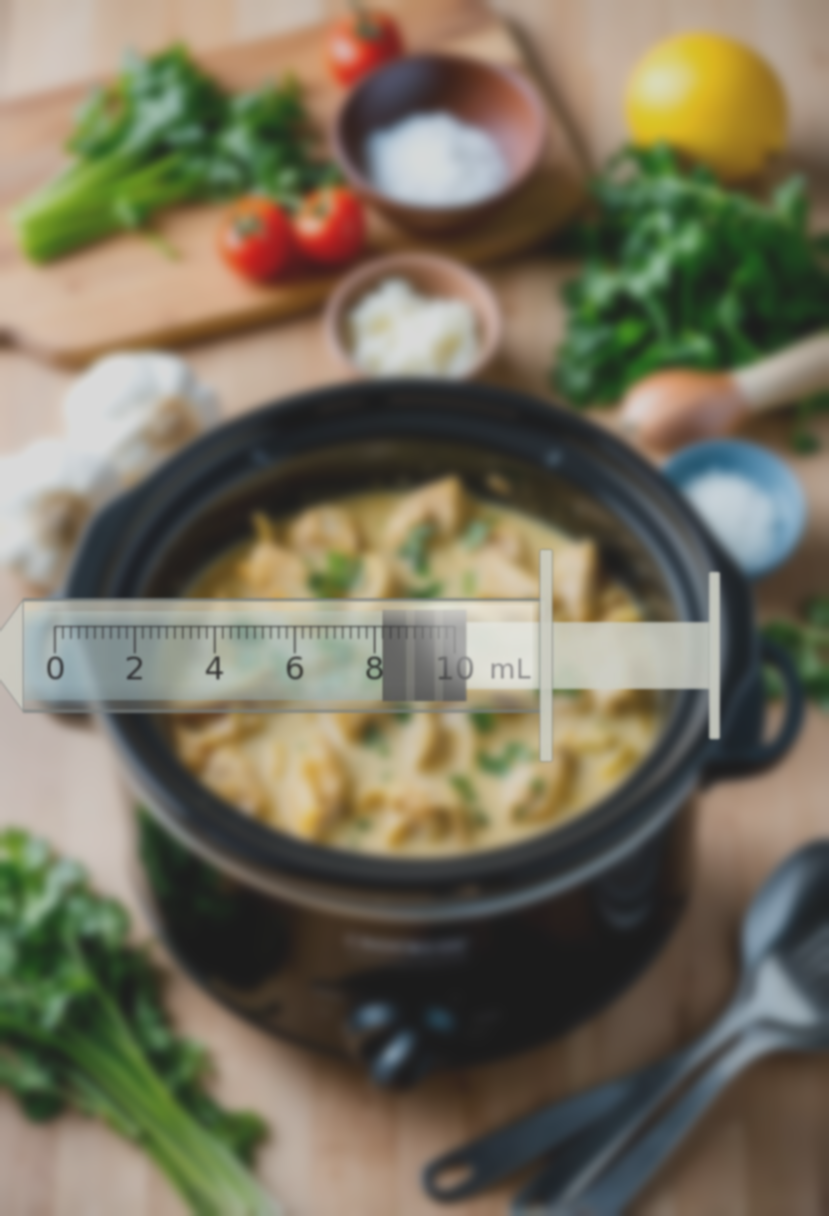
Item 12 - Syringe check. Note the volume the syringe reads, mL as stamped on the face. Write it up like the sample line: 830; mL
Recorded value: 8.2; mL
